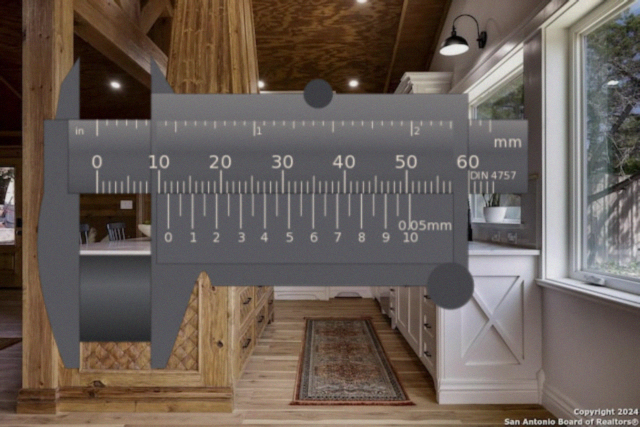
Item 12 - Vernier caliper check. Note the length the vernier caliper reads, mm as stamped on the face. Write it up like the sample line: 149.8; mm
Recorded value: 11.5; mm
